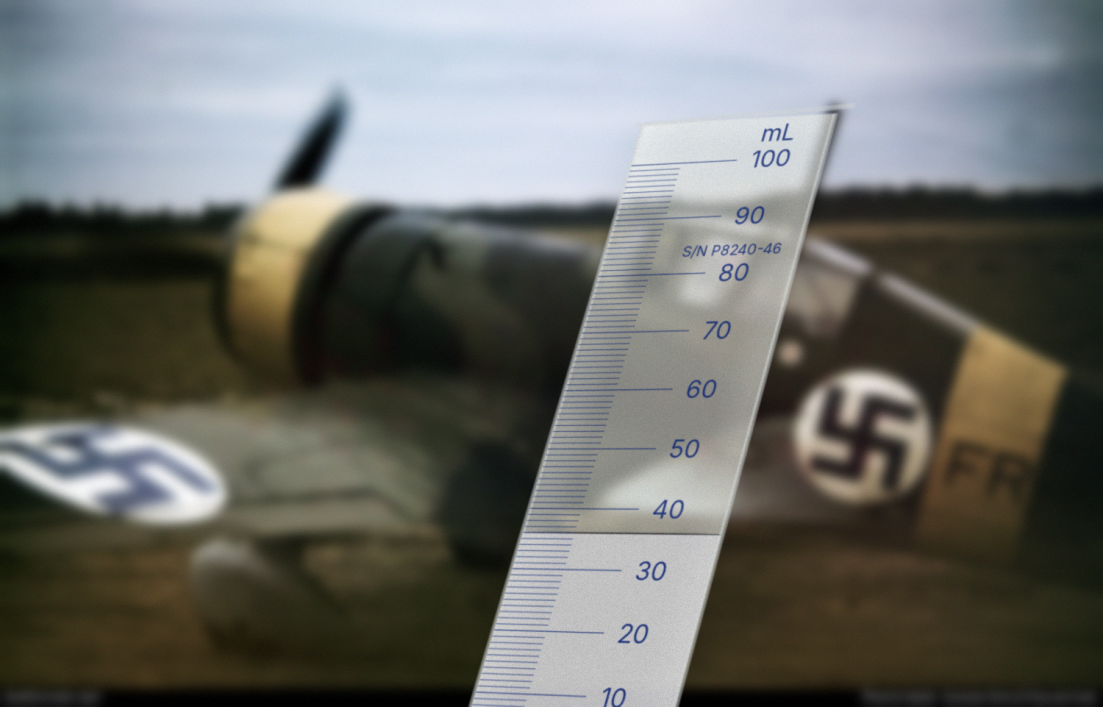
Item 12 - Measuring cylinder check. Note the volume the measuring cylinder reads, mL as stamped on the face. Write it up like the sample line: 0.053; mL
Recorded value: 36; mL
